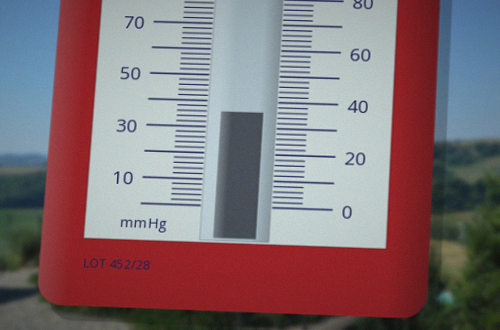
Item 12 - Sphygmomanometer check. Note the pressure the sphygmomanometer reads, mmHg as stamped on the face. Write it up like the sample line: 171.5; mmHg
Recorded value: 36; mmHg
